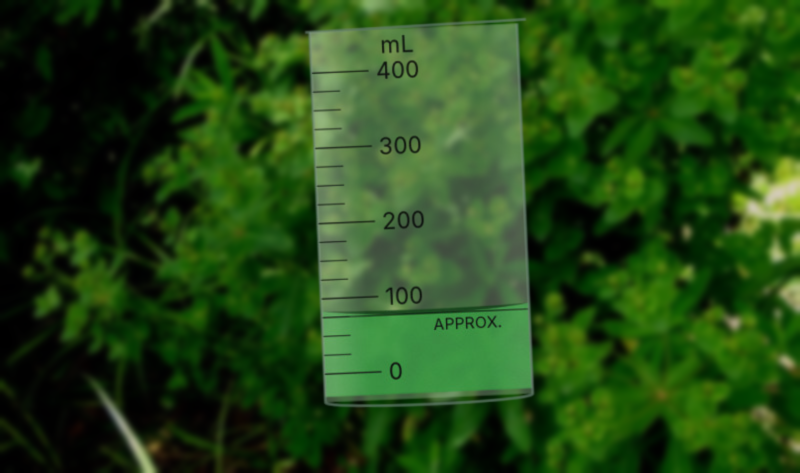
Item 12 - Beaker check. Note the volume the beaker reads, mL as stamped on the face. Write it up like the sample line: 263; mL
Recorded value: 75; mL
